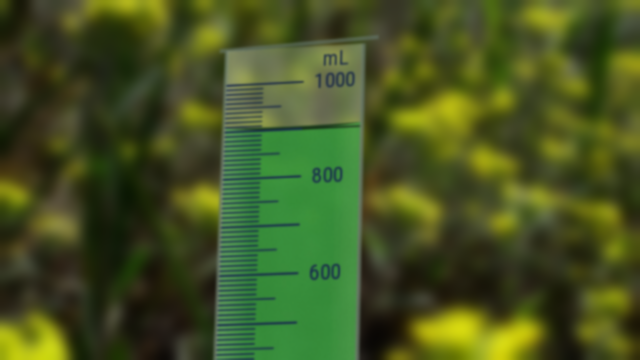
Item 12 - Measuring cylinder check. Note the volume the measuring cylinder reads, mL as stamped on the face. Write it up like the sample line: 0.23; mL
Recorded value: 900; mL
